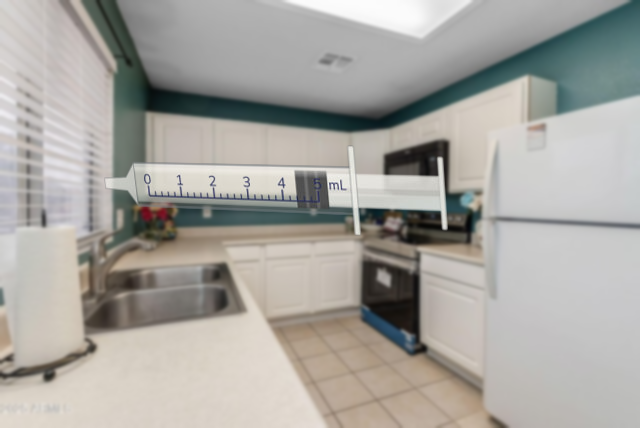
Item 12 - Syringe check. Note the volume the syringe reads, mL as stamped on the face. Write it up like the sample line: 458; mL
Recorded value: 4.4; mL
